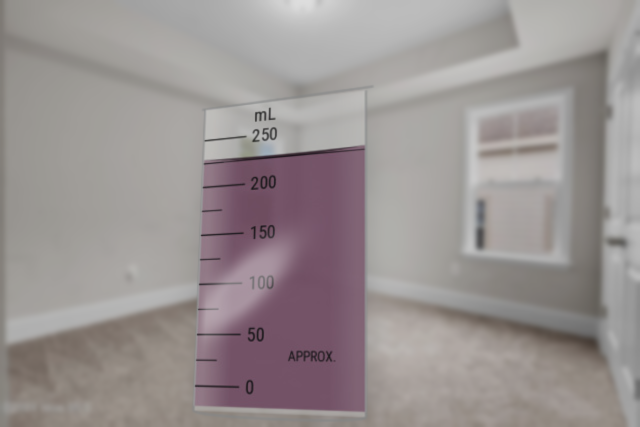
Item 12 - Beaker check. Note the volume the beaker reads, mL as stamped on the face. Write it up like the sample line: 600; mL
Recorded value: 225; mL
